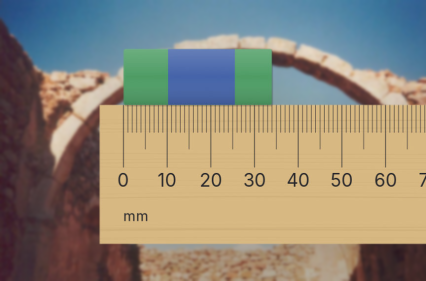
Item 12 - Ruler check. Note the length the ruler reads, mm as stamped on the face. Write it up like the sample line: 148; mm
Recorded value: 34; mm
